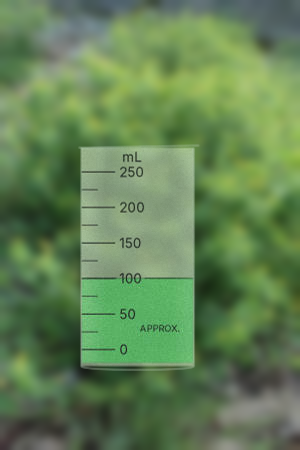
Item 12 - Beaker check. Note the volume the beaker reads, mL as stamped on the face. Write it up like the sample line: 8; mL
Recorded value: 100; mL
